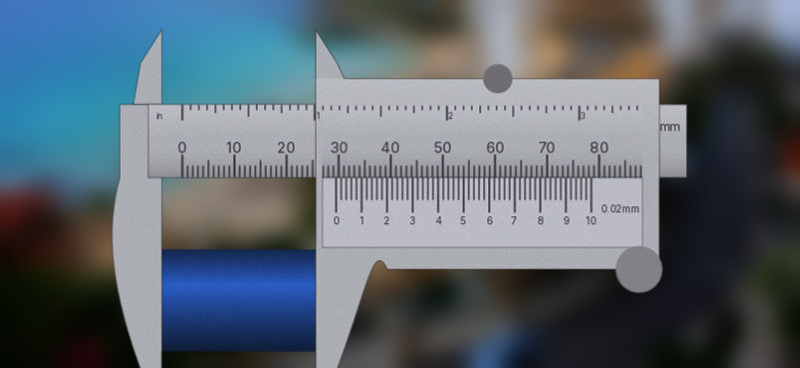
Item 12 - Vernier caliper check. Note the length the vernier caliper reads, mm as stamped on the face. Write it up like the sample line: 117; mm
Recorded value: 29.5; mm
